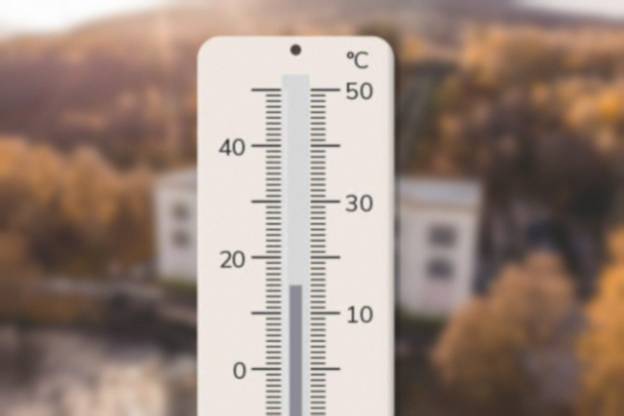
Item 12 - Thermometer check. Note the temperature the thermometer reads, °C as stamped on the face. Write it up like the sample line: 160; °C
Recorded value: 15; °C
